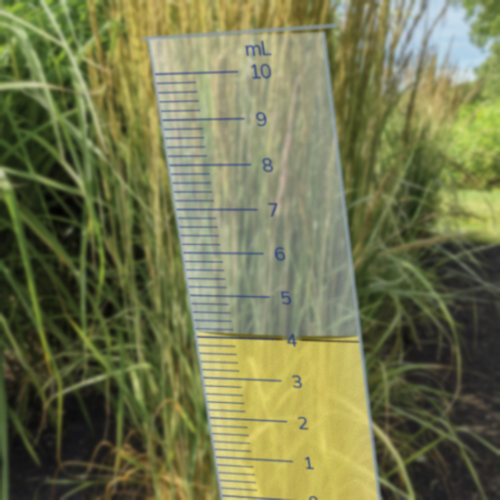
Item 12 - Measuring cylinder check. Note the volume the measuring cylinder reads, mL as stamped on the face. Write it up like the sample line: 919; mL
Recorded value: 4; mL
